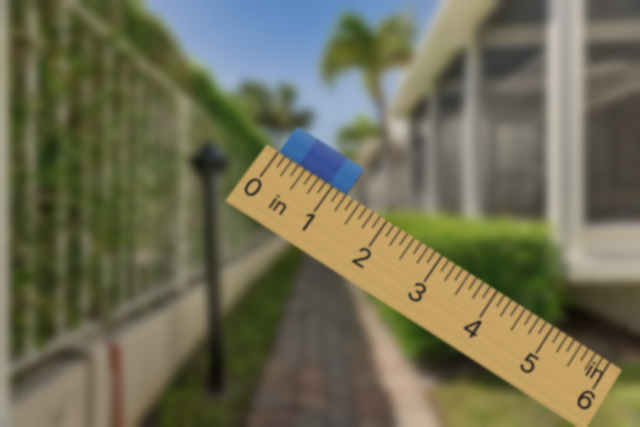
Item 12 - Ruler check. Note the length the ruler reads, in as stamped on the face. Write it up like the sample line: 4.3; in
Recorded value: 1.25; in
